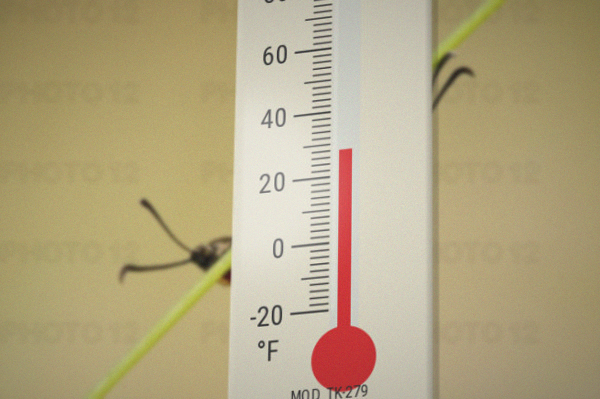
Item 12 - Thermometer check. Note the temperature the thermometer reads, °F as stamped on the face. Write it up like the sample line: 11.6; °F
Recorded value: 28; °F
